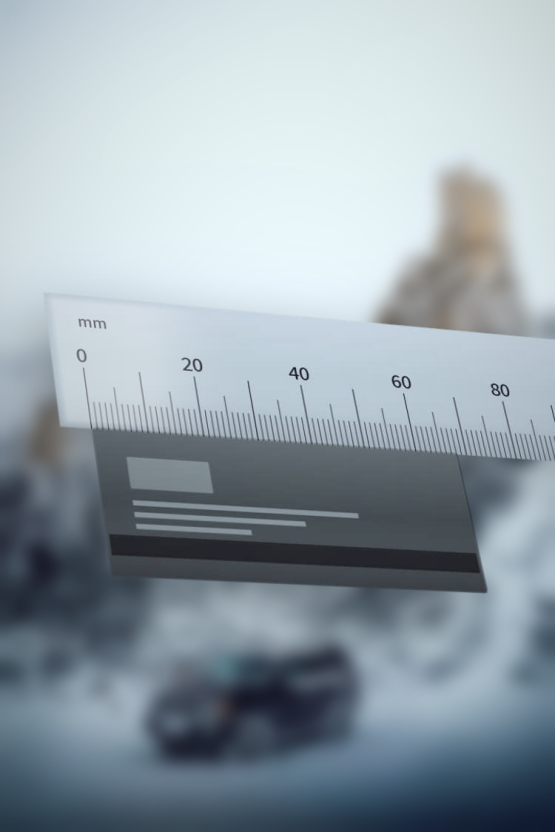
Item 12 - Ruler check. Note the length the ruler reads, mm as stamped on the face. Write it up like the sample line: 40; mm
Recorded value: 68; mm
